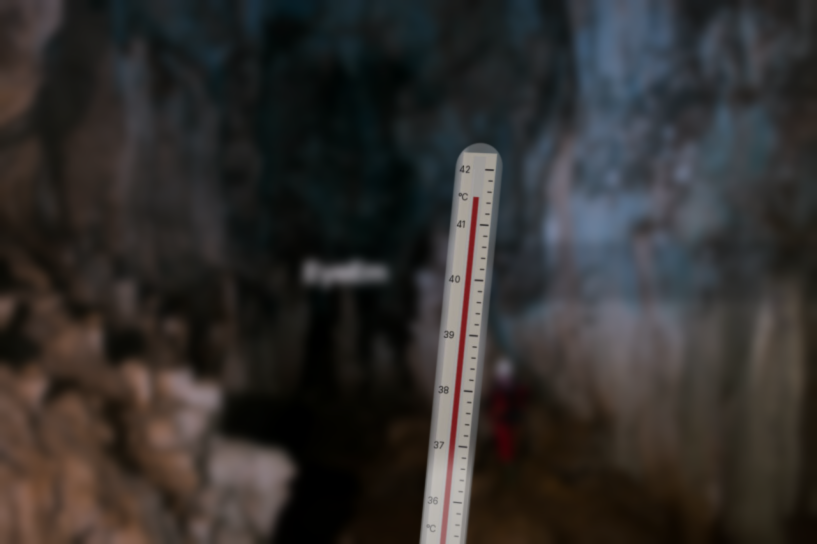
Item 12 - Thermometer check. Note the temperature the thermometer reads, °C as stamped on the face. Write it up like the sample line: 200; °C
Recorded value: 41.5; °C
